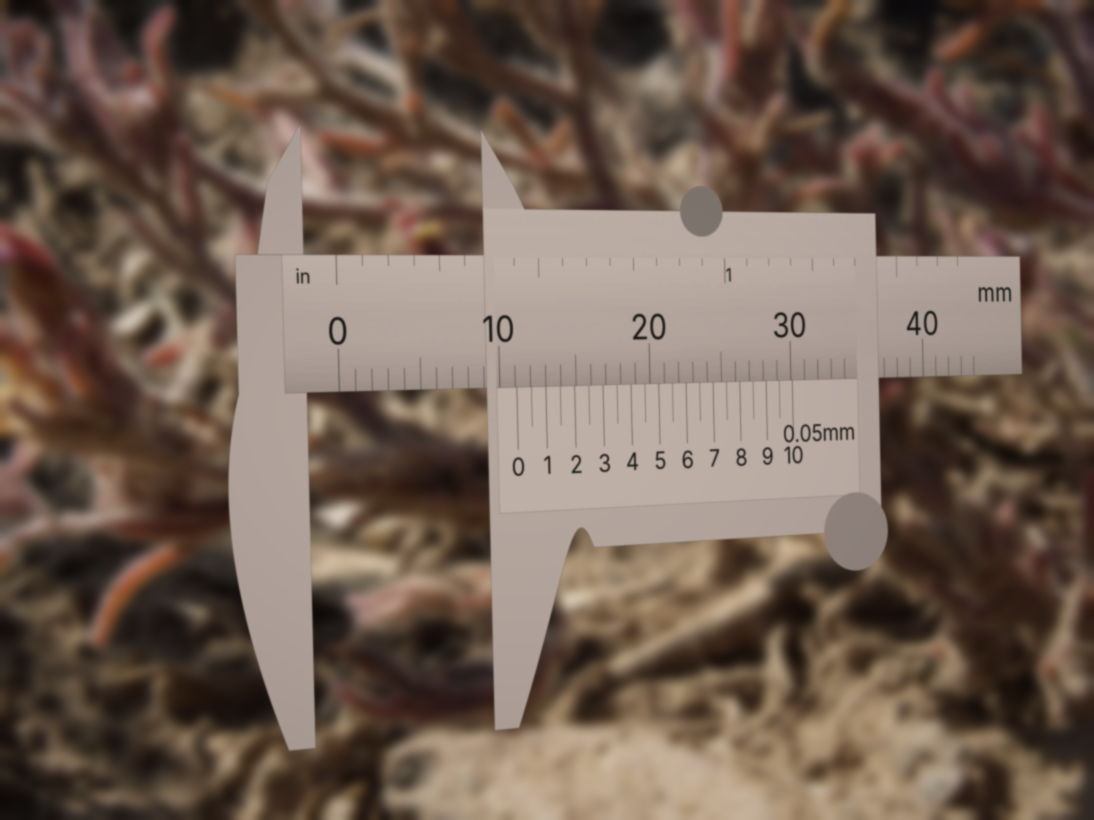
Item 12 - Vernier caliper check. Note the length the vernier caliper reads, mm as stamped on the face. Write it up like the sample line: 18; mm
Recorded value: 11.1; mm
